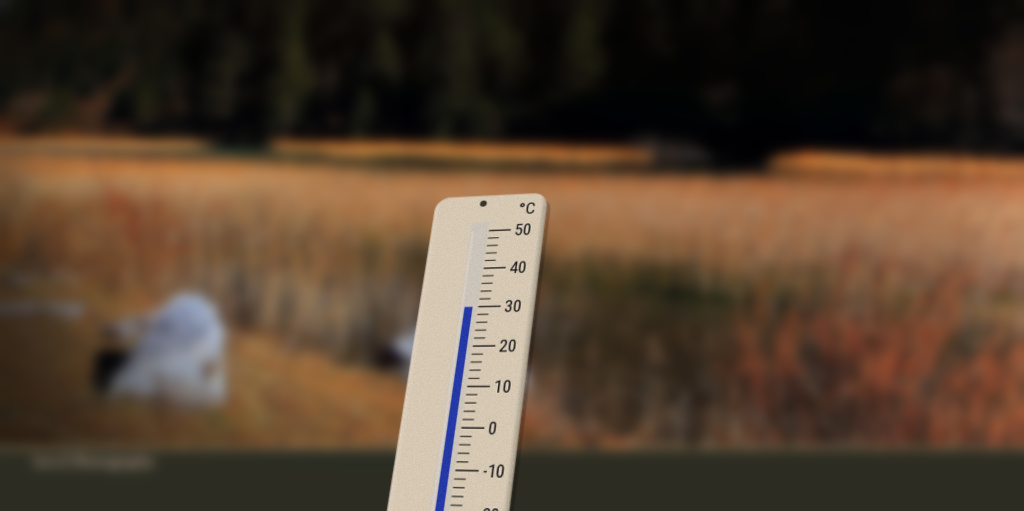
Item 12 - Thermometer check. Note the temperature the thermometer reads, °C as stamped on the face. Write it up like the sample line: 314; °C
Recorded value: 30; °C
